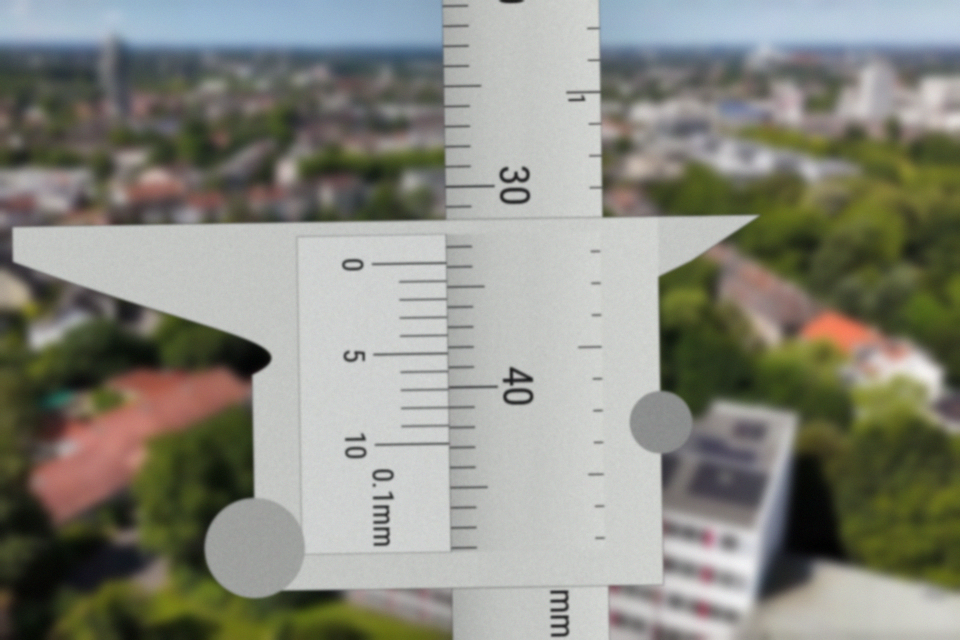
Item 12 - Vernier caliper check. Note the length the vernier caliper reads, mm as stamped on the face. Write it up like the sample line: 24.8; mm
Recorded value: 33.8; mm
